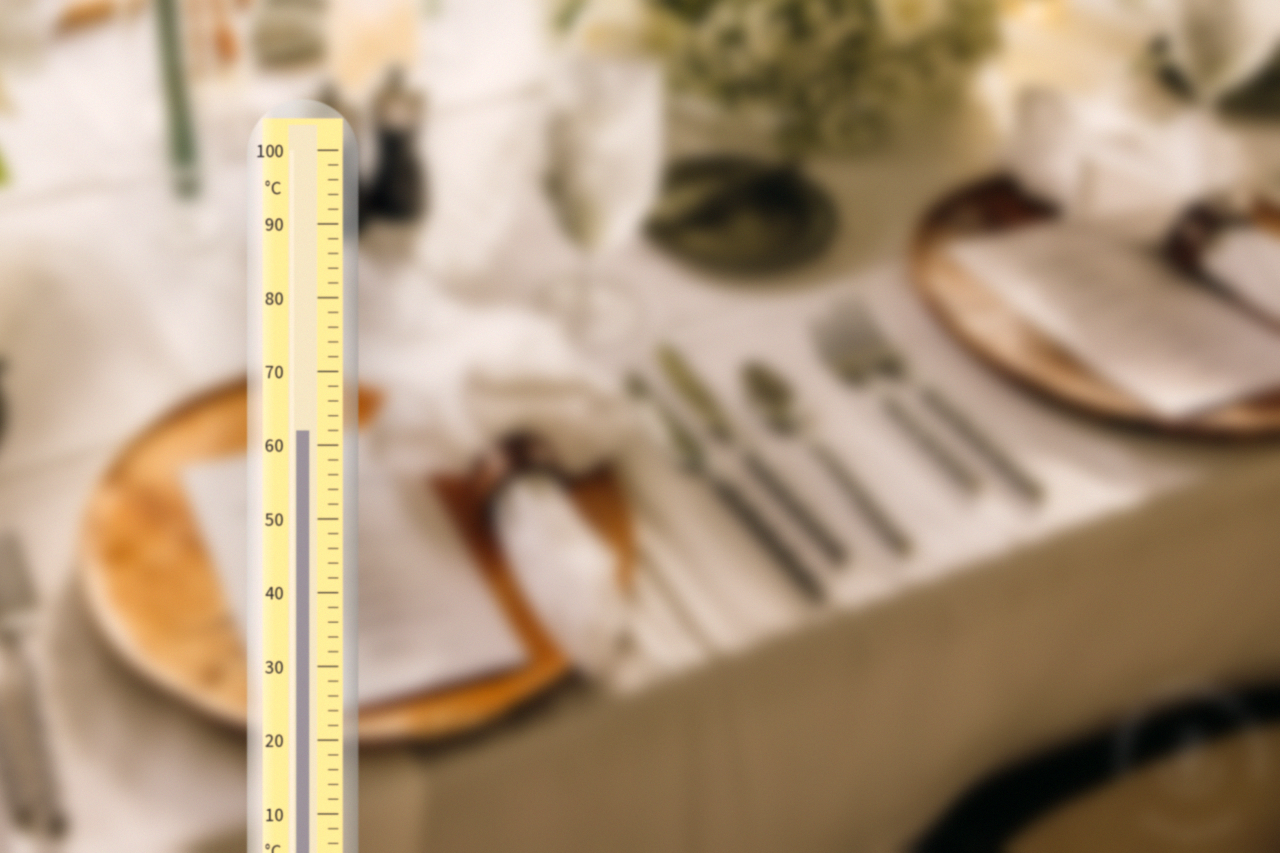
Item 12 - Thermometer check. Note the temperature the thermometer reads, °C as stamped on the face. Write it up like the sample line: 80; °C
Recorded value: 62; °C
